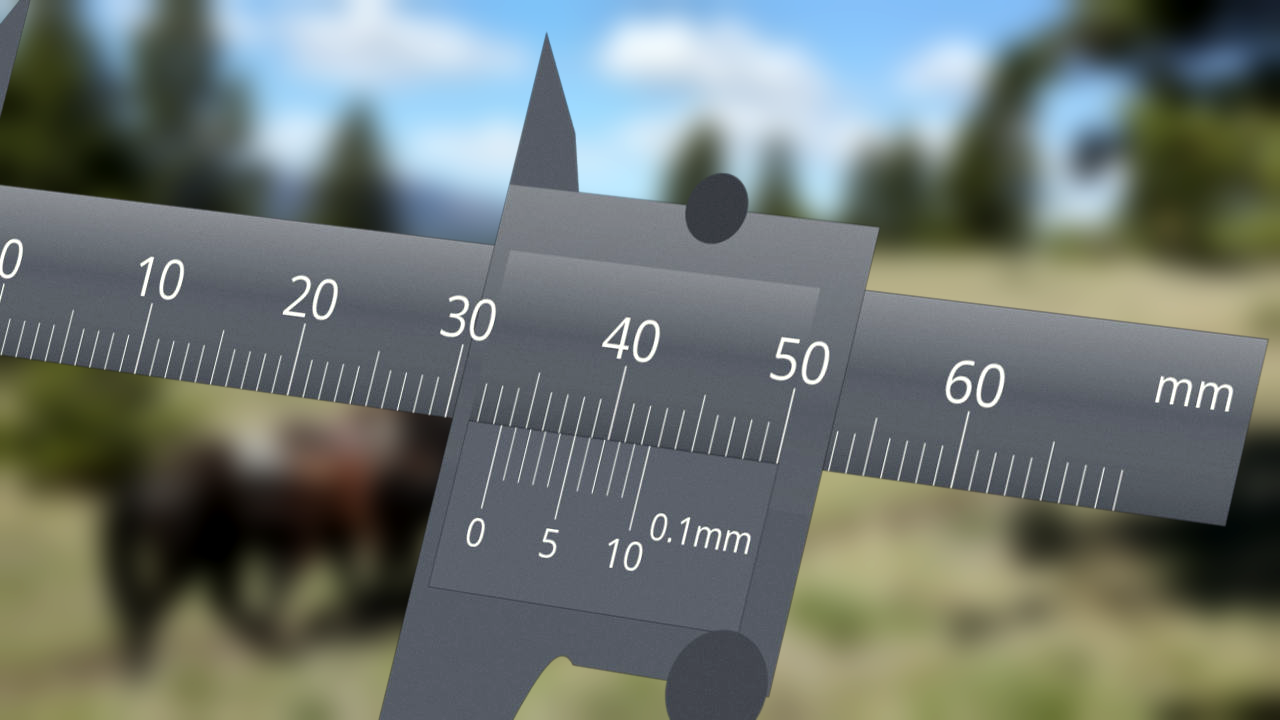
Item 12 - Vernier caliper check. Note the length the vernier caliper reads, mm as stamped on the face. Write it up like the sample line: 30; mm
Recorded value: 33.5; mm
